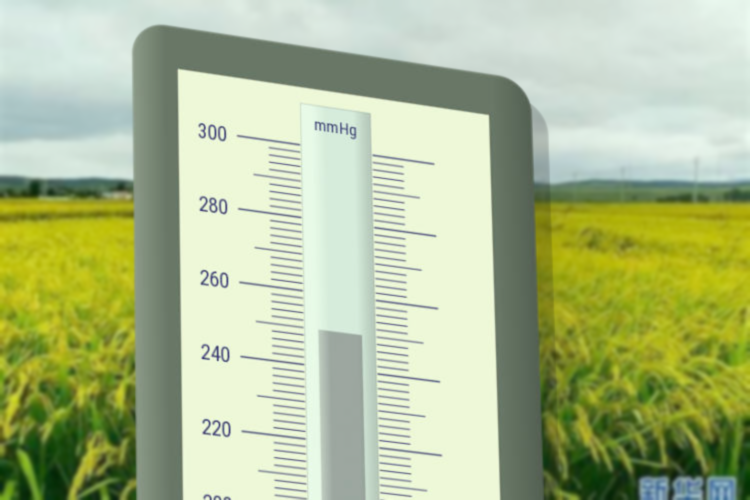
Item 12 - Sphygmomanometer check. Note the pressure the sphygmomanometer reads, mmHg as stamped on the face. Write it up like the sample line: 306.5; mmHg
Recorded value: 250; mmHg
